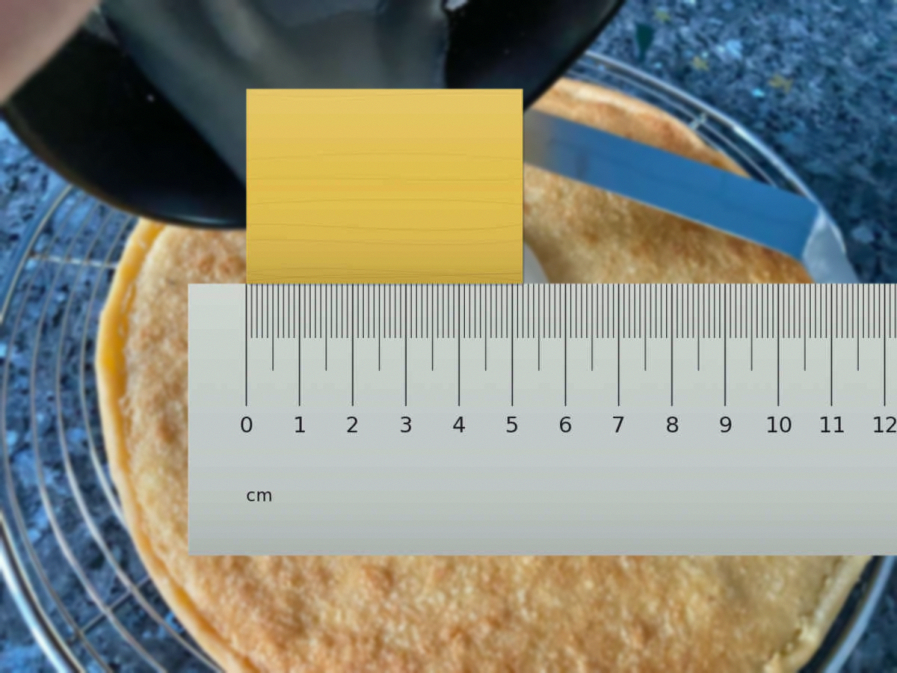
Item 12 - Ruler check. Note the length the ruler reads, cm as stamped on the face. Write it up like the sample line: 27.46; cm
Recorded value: 5.2; cm
